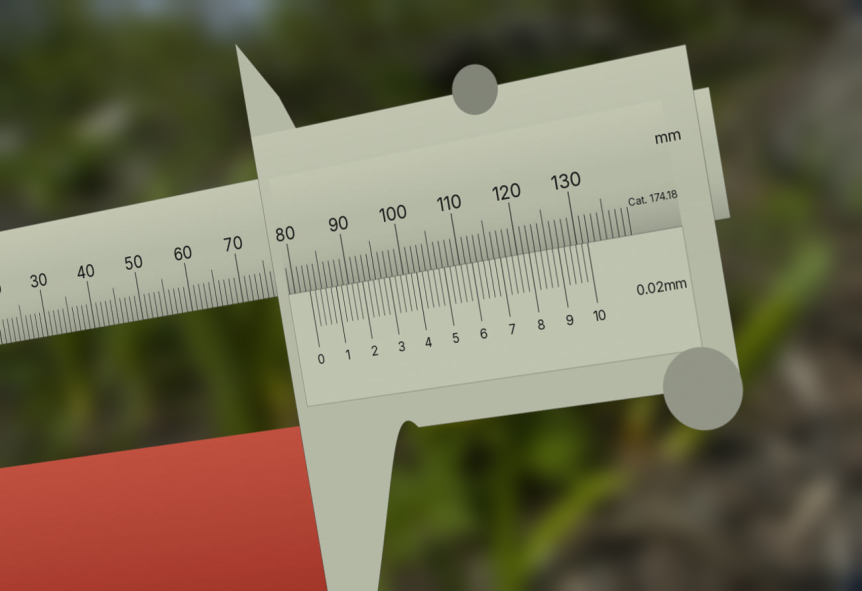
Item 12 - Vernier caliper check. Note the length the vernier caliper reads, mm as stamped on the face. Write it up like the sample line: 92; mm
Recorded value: 82.8; mm
